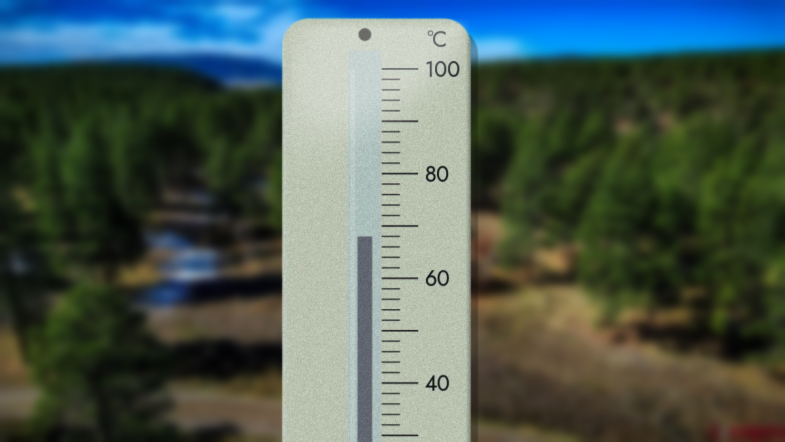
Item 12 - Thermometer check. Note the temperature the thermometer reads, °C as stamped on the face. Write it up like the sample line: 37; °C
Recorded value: 68; °C
